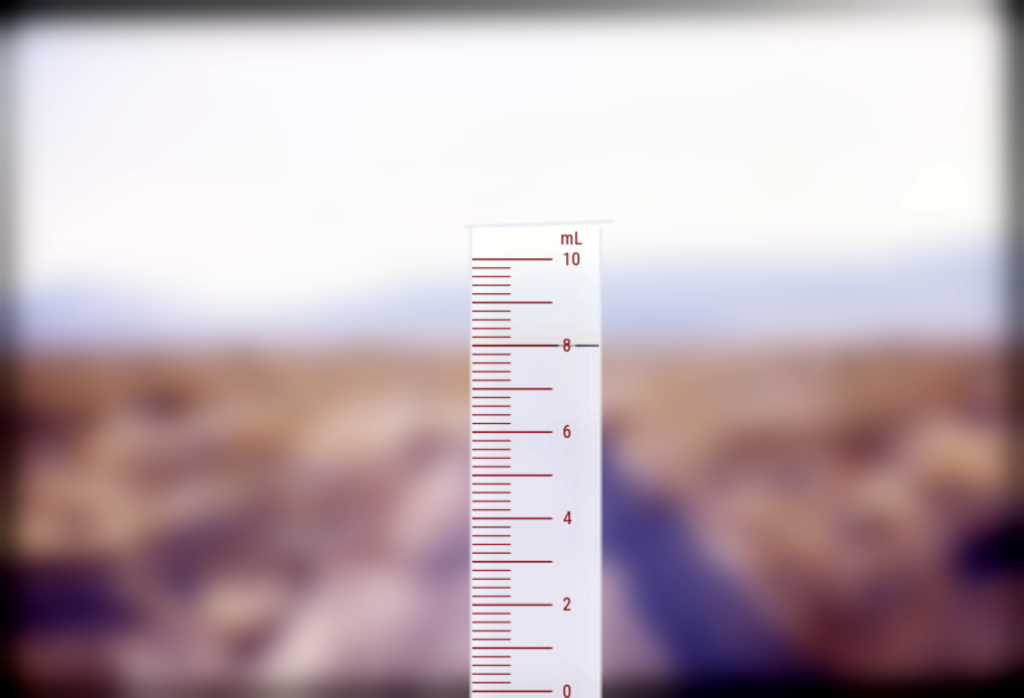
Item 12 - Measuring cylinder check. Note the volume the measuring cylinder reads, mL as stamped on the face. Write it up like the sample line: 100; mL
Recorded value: 8; mL
